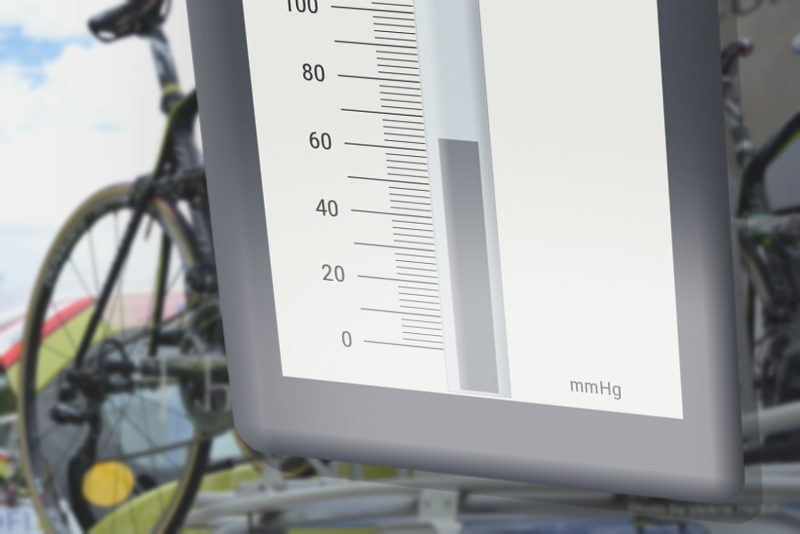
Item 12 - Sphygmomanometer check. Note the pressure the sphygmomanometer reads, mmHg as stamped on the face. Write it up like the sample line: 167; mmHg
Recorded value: 64; mmHg
